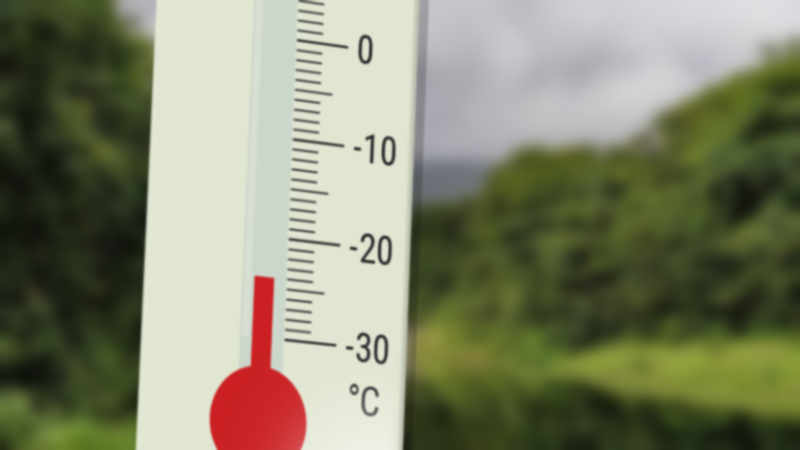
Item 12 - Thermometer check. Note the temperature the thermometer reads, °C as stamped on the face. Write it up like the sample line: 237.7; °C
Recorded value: -24; °C
